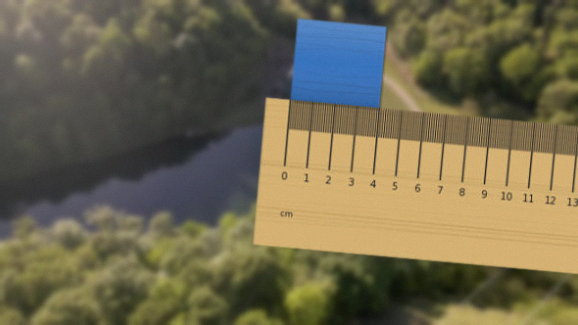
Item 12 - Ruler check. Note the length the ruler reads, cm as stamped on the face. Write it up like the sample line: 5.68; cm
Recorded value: 4; cm
